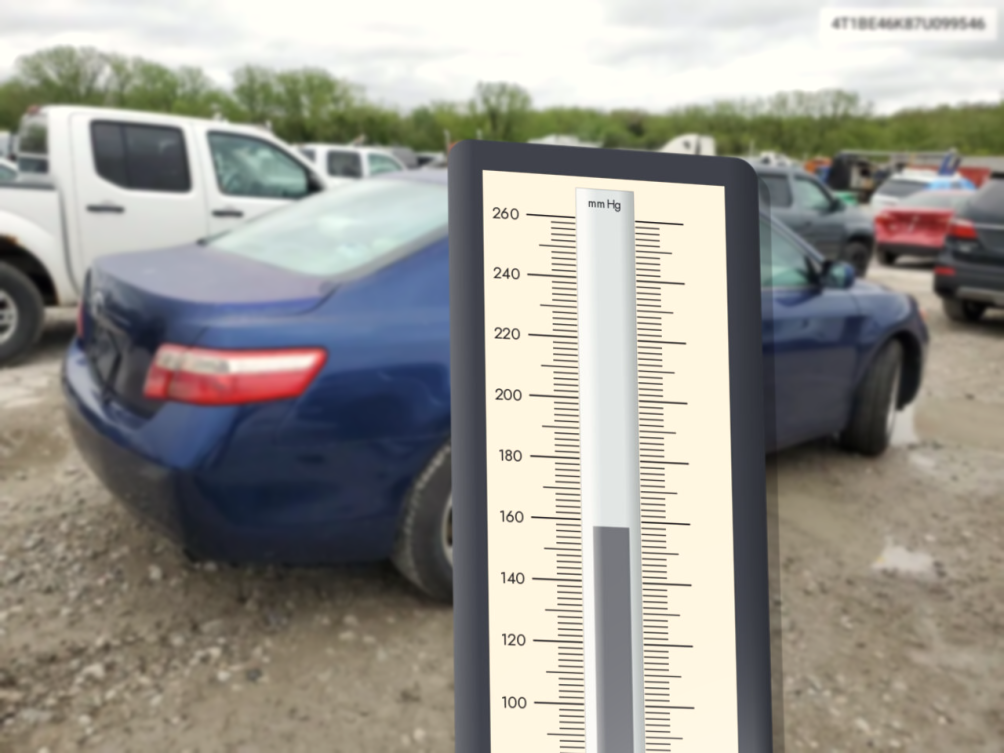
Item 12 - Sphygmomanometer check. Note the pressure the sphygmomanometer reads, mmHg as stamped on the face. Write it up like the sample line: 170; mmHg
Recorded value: 158; mmHg
